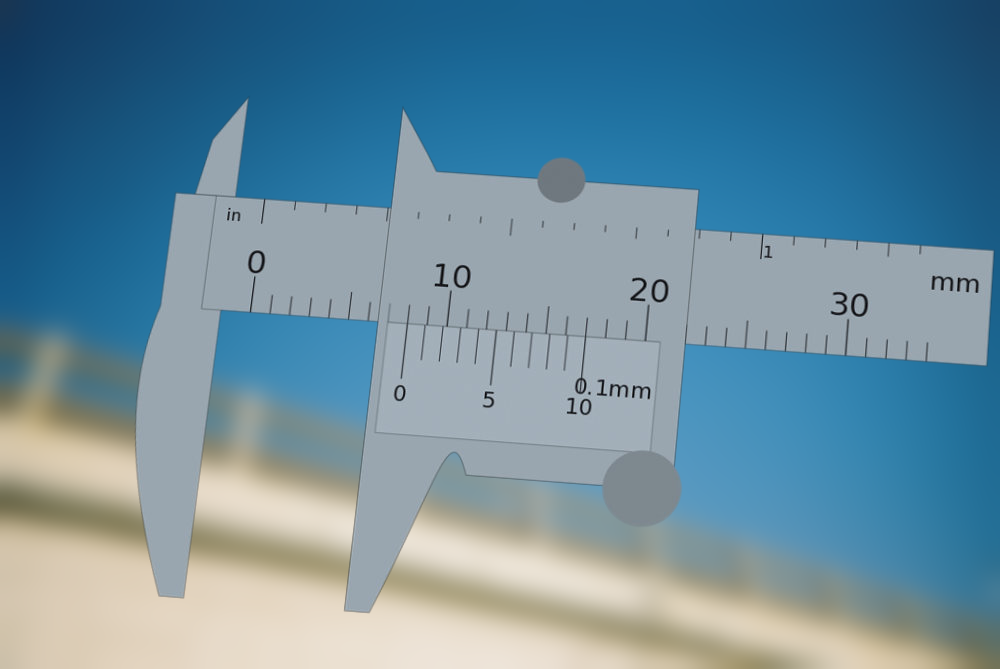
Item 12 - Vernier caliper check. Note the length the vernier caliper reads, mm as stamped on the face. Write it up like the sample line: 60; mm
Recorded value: 8.0; mm
